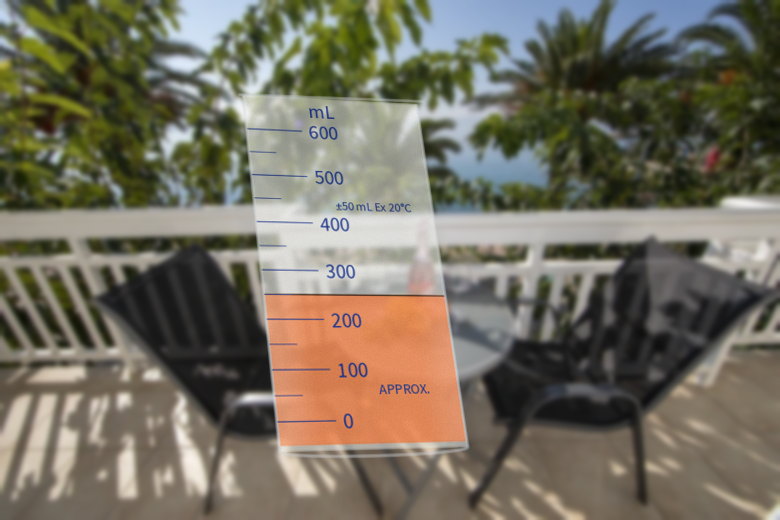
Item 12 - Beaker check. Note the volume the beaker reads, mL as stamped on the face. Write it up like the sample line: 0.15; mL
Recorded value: 250; mL
